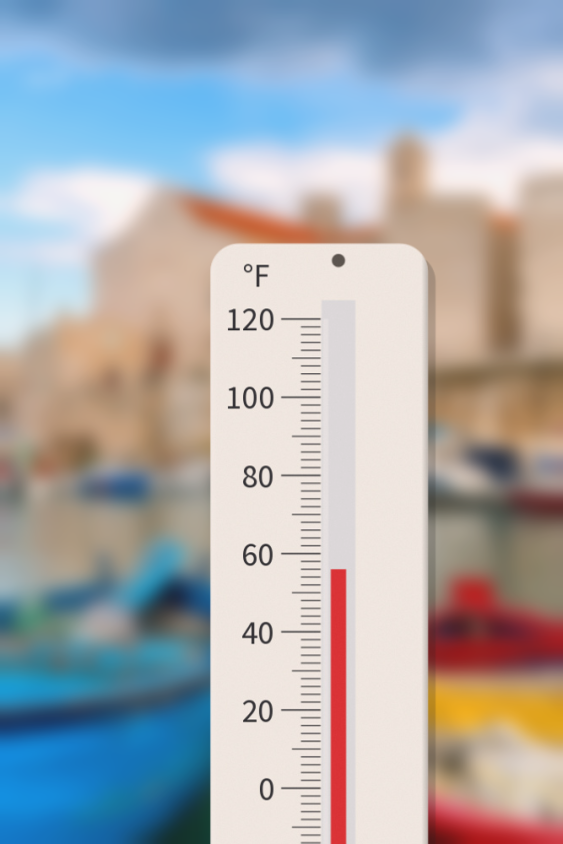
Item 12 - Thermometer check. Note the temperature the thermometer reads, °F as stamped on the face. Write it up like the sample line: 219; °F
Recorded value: 56; °F
